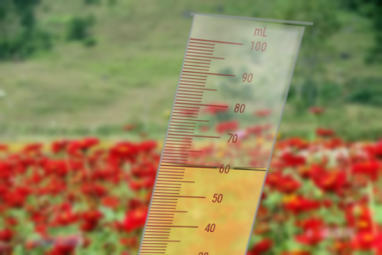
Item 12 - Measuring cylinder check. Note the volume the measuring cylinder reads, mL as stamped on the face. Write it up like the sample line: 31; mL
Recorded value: 60; mL
